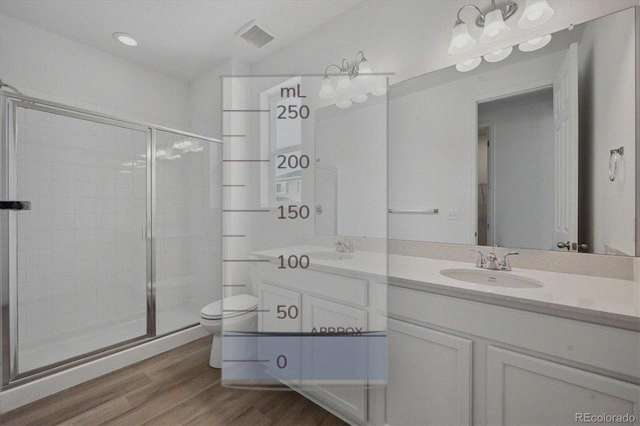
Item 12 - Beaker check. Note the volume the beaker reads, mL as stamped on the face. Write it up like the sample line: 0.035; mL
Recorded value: 25; mL
